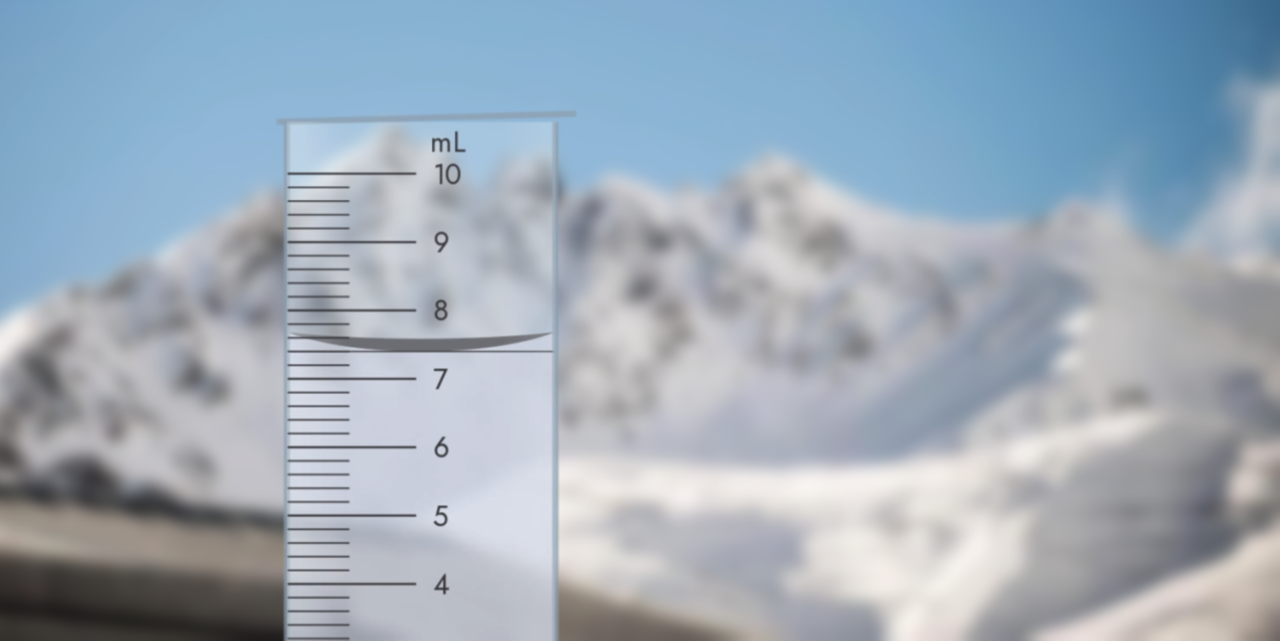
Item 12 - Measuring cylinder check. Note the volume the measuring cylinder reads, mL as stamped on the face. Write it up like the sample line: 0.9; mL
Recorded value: 7.4; mL
